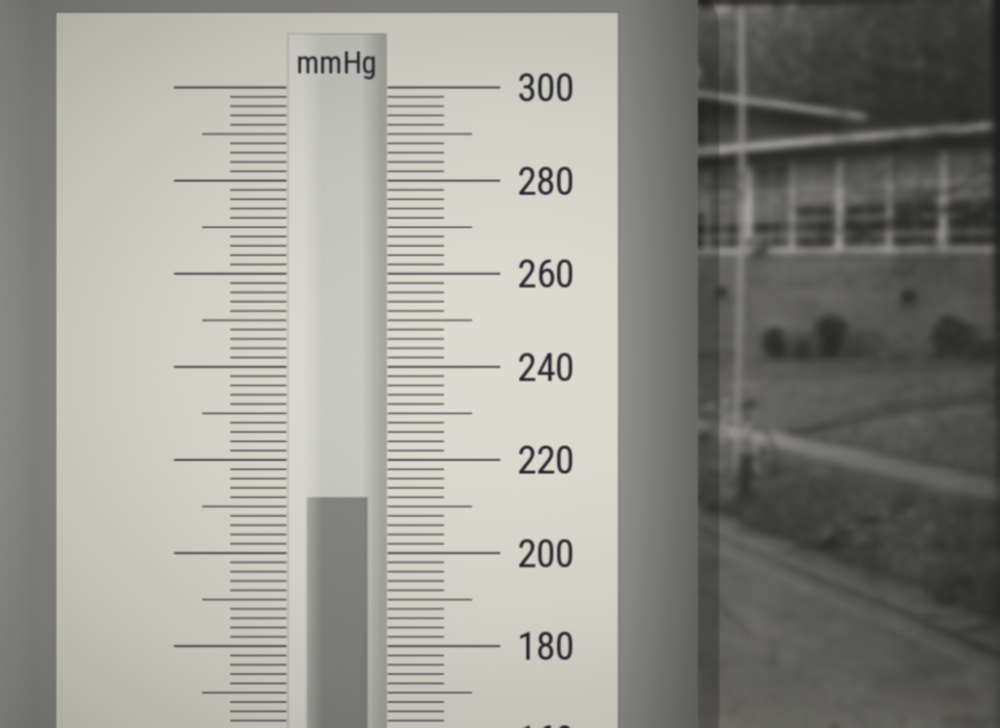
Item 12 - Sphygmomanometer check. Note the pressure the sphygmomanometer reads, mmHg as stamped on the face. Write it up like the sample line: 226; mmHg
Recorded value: 212; mmHg
